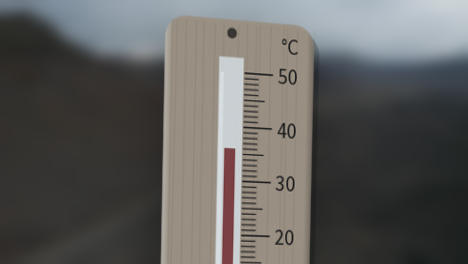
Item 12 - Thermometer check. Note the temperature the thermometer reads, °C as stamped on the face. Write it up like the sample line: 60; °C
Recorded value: 36; °C
